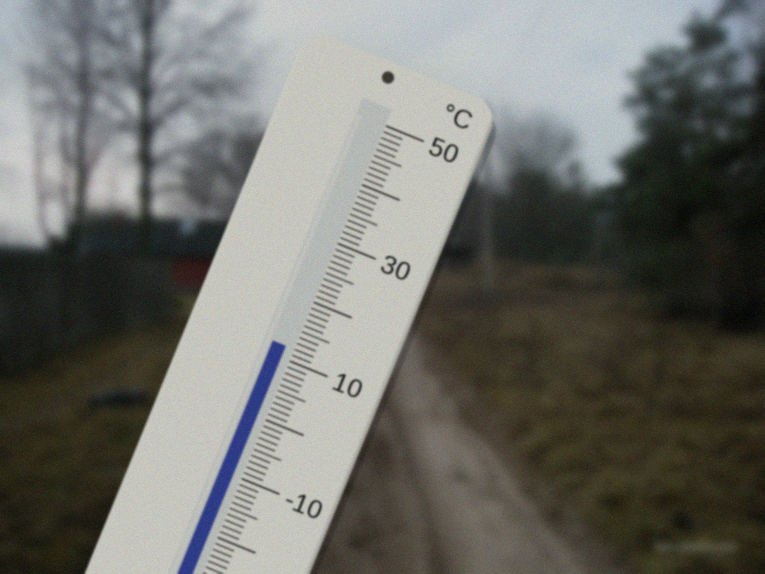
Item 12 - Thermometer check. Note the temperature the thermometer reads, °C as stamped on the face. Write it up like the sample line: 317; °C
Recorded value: 12; °C
